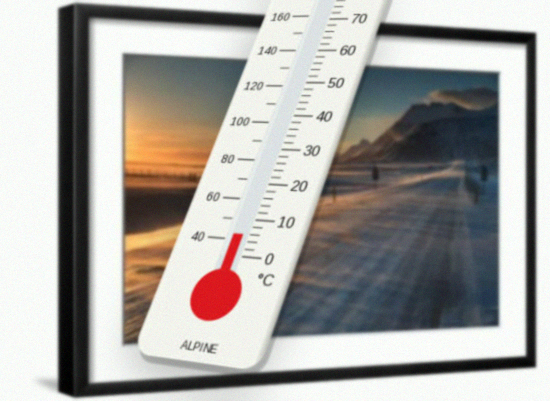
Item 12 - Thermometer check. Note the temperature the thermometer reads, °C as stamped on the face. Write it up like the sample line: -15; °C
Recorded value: 6; °C
